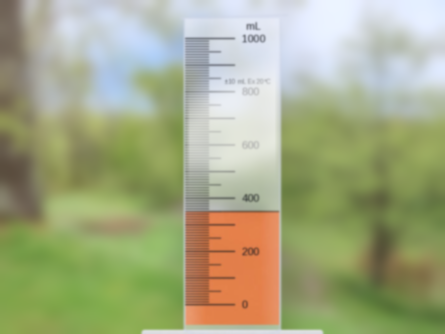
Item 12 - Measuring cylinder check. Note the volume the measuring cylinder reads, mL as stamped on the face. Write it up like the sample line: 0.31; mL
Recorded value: 350; mL
